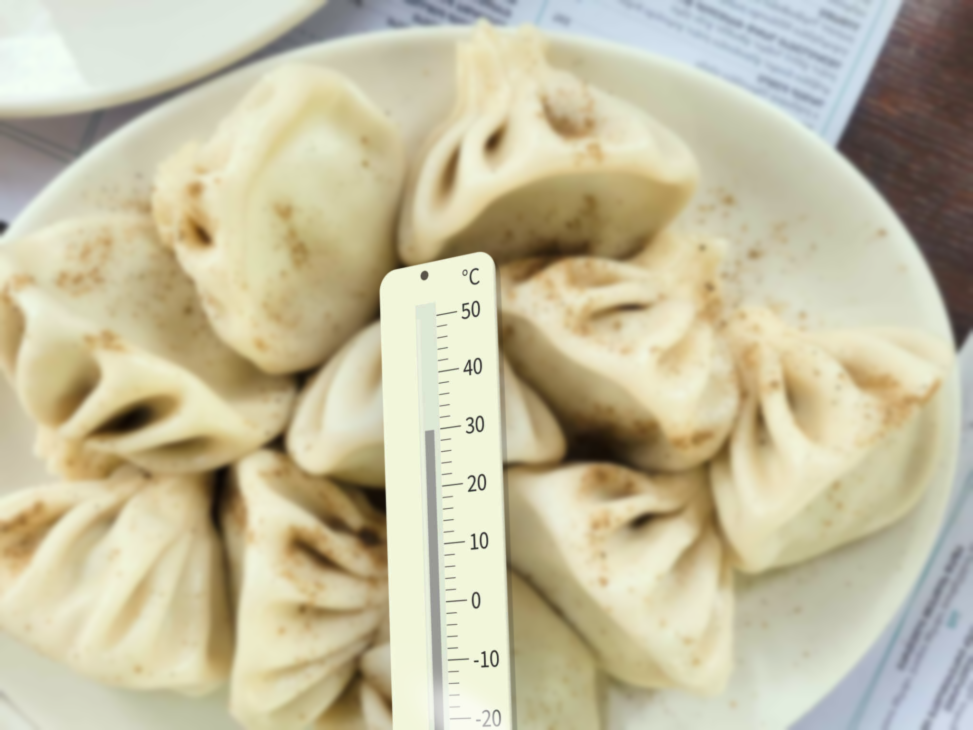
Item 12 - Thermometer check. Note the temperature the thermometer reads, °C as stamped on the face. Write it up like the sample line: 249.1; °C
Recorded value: 30; °C
